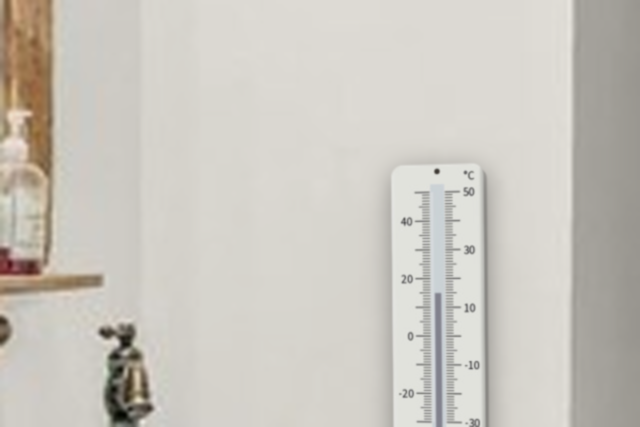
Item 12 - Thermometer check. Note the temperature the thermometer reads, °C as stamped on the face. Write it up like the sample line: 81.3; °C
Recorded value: 15; °C
